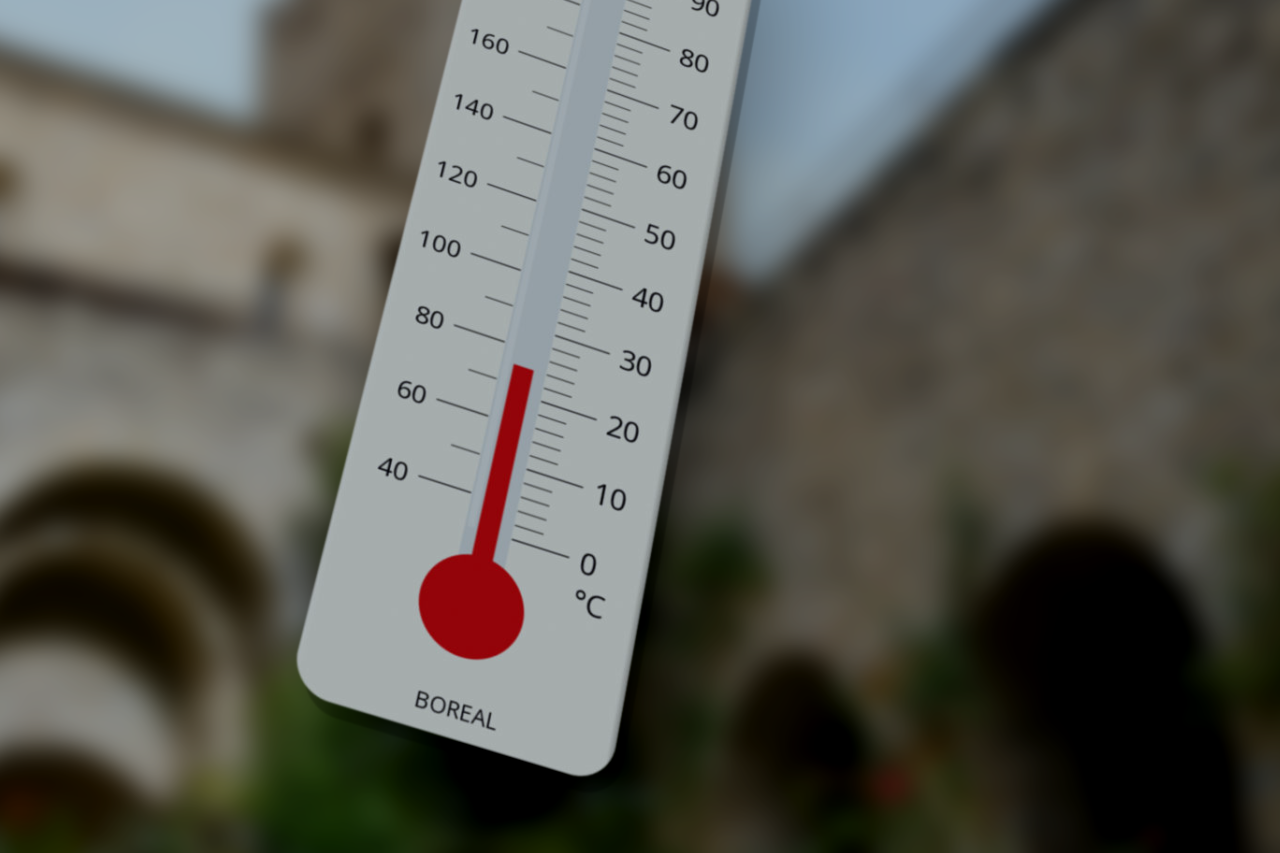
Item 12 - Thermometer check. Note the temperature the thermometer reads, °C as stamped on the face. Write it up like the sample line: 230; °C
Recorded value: 24; °C
